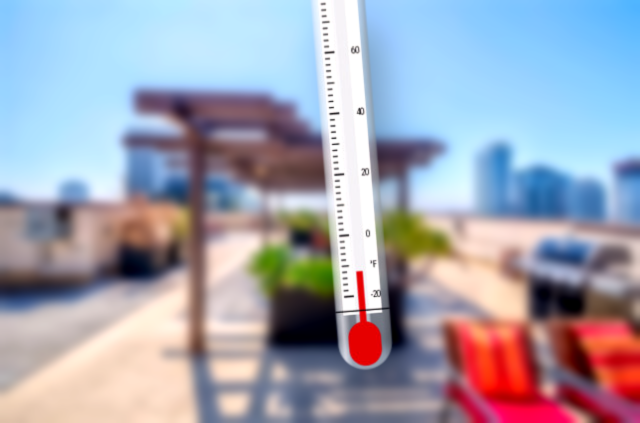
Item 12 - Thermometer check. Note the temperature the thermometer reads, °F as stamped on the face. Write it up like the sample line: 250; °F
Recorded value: -12; °F
